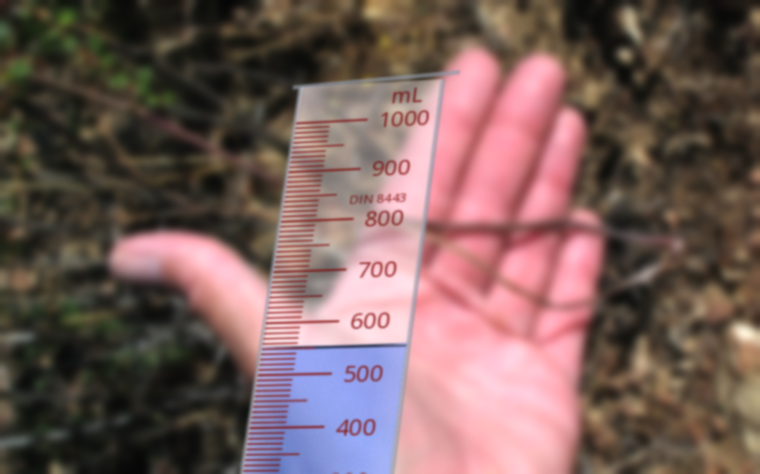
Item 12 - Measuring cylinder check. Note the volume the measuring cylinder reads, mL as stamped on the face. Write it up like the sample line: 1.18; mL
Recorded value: 550; mL
